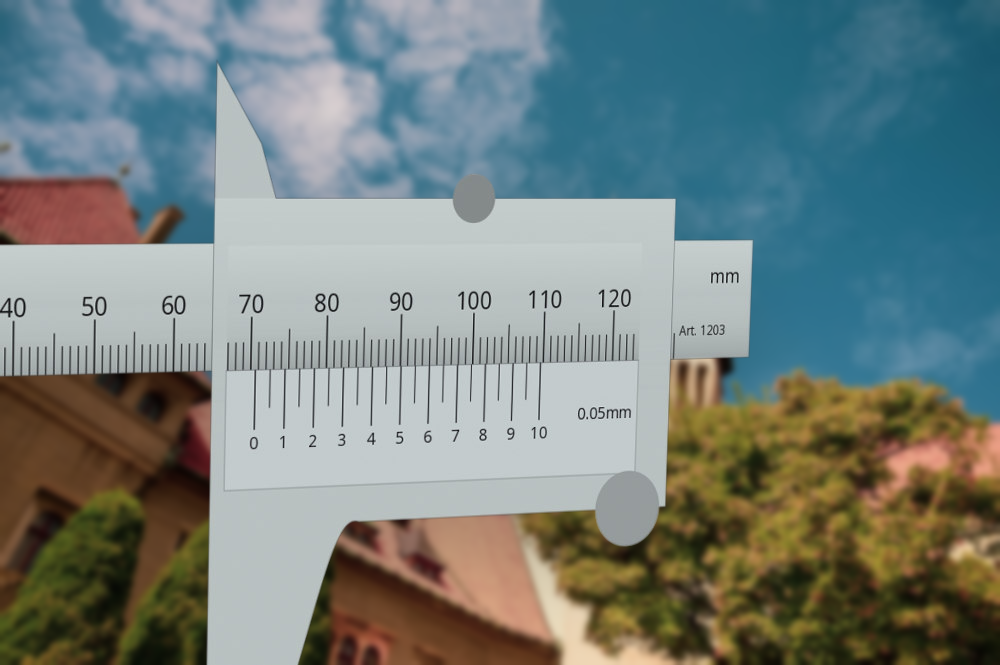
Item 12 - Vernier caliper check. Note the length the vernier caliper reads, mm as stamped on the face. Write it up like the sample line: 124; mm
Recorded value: 70.6; mm
